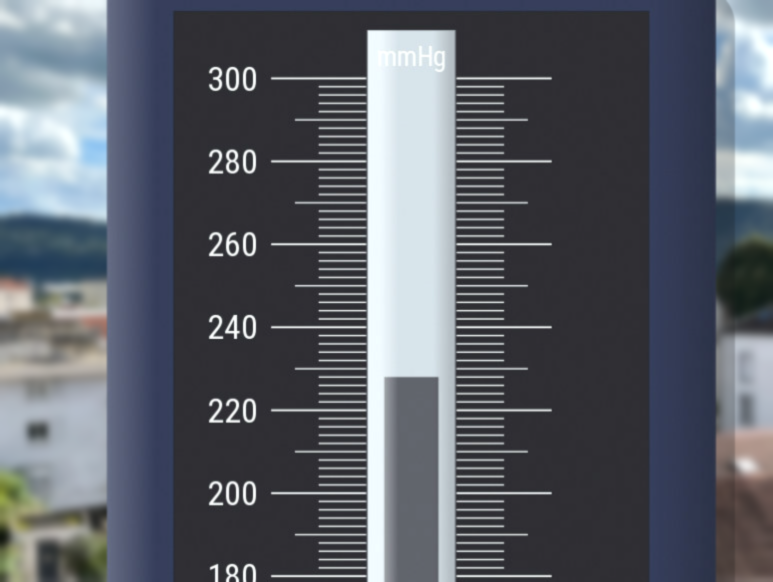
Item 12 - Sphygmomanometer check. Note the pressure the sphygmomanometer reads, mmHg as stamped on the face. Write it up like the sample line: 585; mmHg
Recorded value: 228; mmHg
